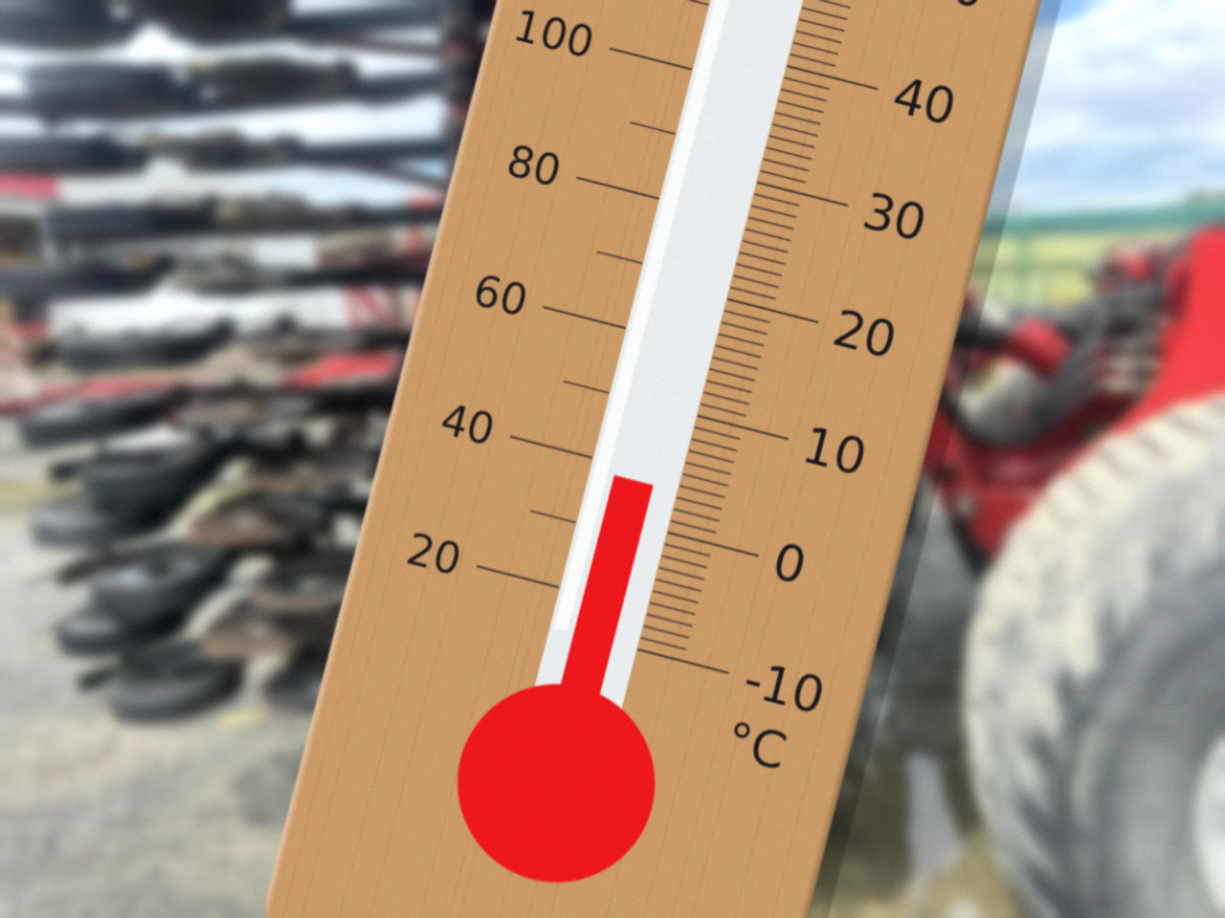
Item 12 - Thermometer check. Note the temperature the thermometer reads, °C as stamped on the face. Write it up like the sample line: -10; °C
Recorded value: 3.5; °C
